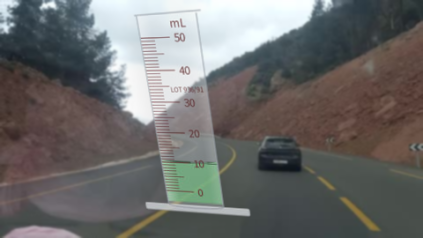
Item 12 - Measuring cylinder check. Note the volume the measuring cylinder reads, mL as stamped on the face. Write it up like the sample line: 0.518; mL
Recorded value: 10; mL
